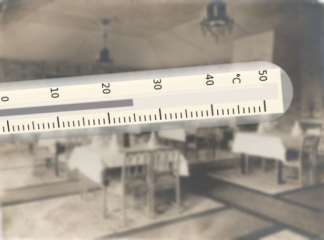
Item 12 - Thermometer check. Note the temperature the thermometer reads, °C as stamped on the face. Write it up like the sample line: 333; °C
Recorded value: 25; °C
